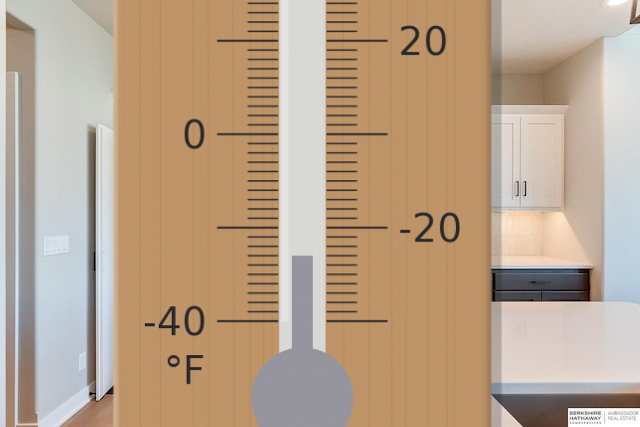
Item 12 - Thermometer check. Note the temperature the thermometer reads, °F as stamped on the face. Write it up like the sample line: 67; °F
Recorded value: -26; °F
